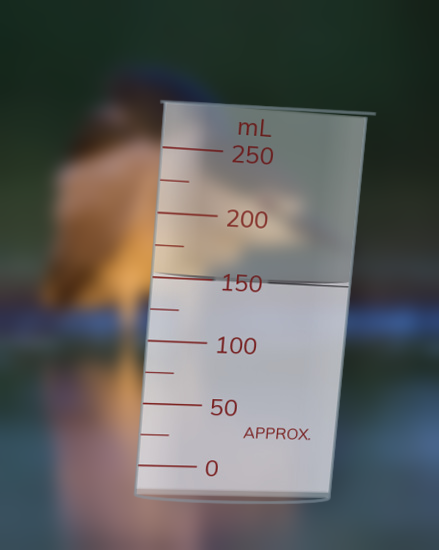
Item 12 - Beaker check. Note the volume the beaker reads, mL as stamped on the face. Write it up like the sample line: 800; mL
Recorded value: 150; mL
